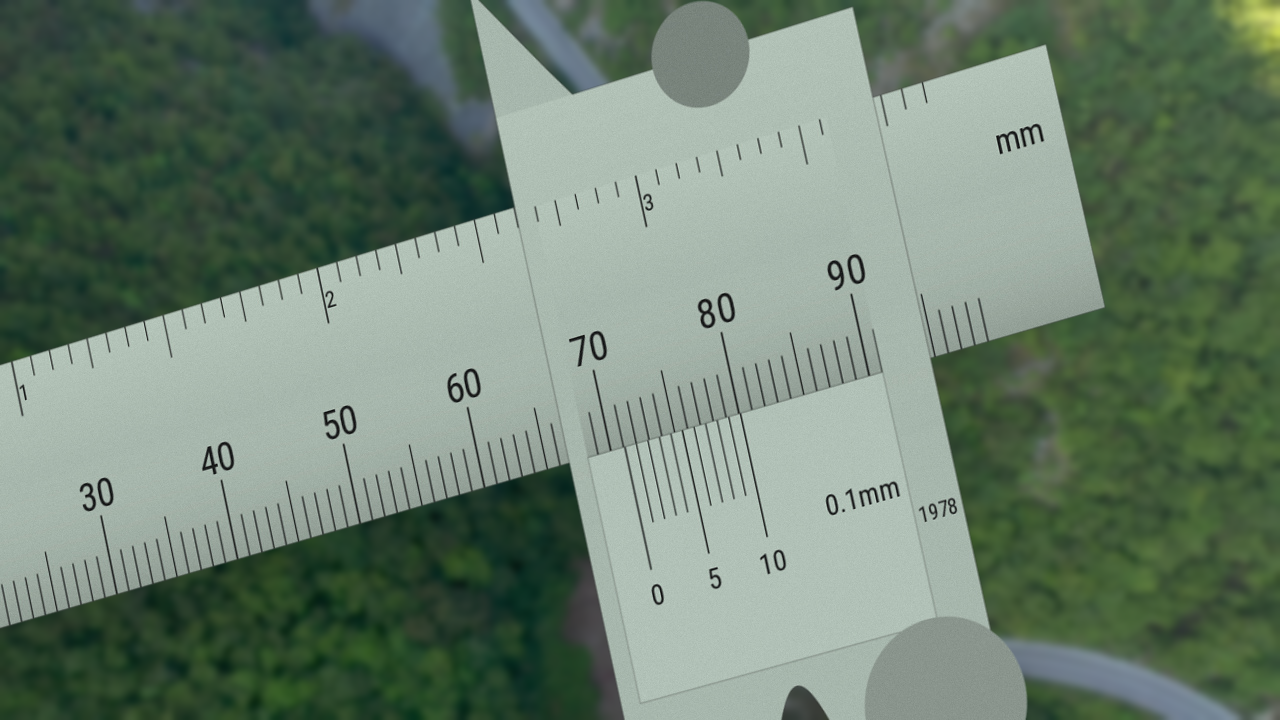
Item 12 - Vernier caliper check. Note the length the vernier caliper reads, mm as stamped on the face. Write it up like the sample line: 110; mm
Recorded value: 71.1; mm
